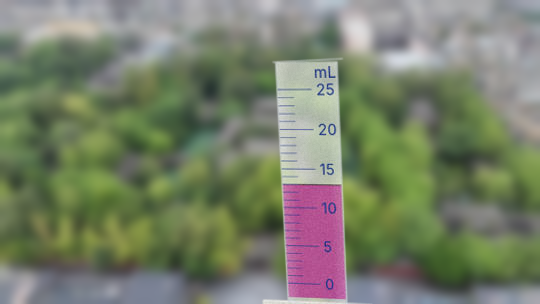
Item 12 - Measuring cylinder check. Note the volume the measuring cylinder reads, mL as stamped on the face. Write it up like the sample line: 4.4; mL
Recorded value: 13; mL
